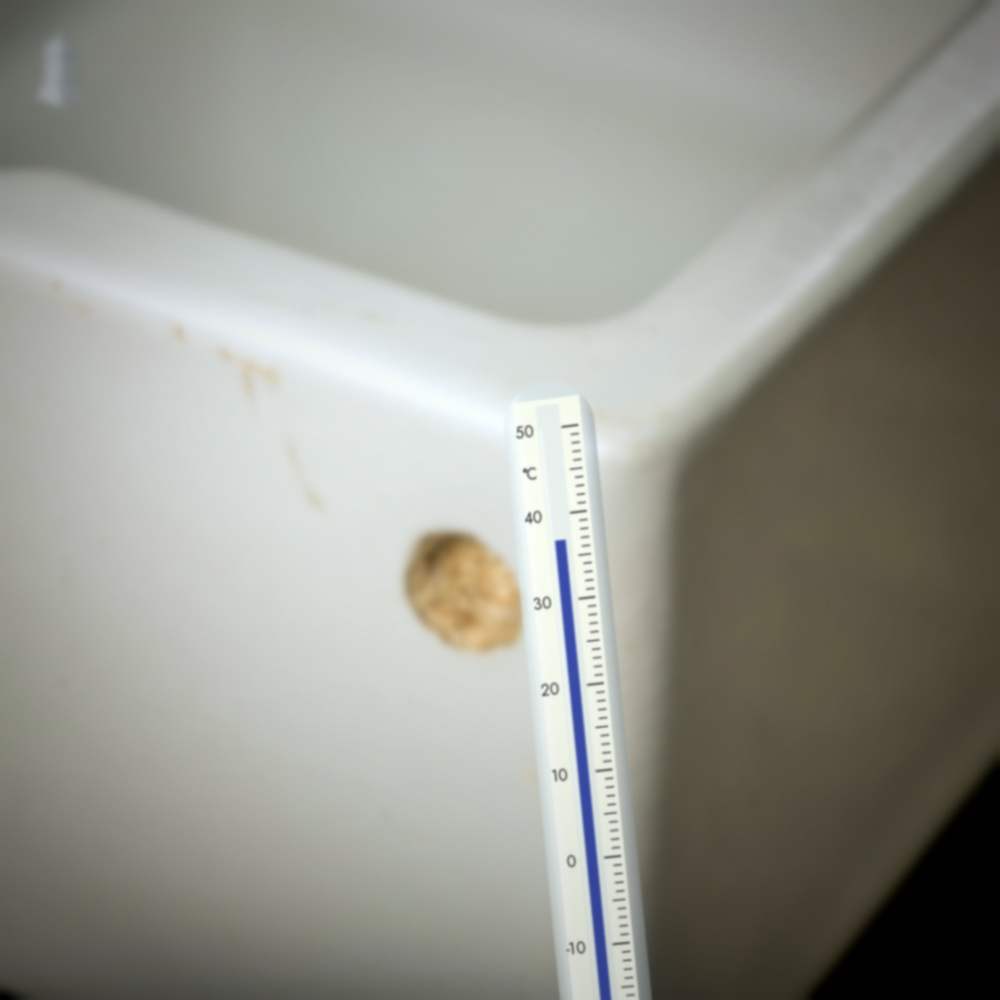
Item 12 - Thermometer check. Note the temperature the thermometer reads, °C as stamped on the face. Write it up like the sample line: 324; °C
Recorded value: 37; °C
